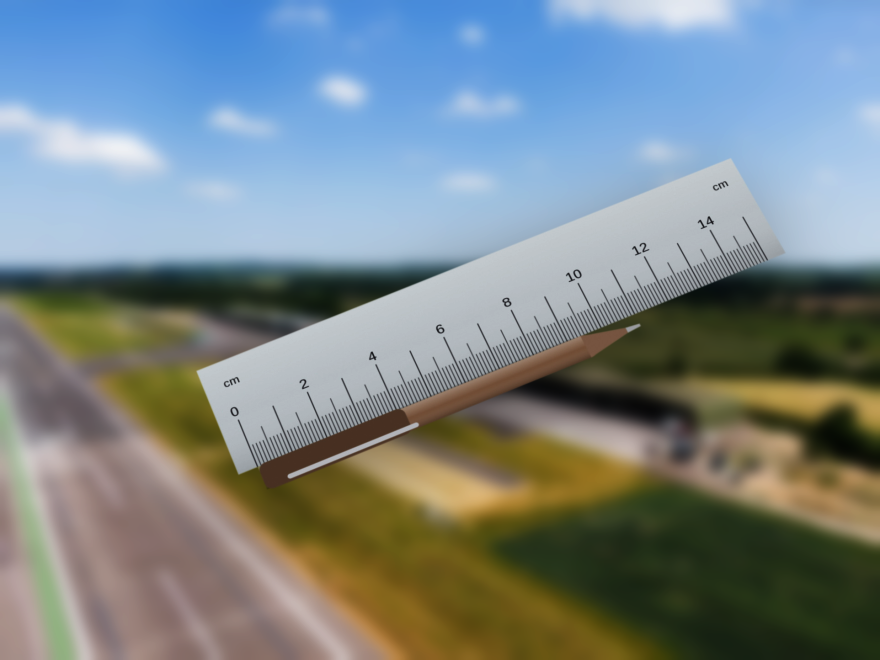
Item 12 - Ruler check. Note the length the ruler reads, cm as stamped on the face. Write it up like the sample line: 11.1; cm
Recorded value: 11; cm
